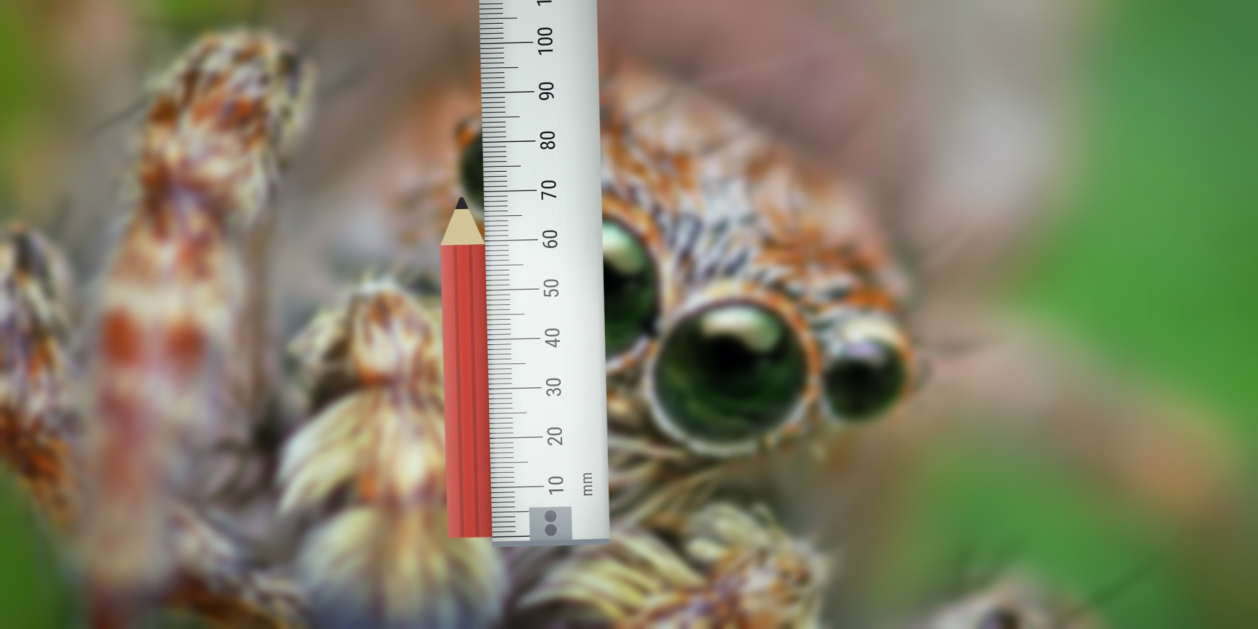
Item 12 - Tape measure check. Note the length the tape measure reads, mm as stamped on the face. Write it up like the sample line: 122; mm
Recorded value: 69; mm
